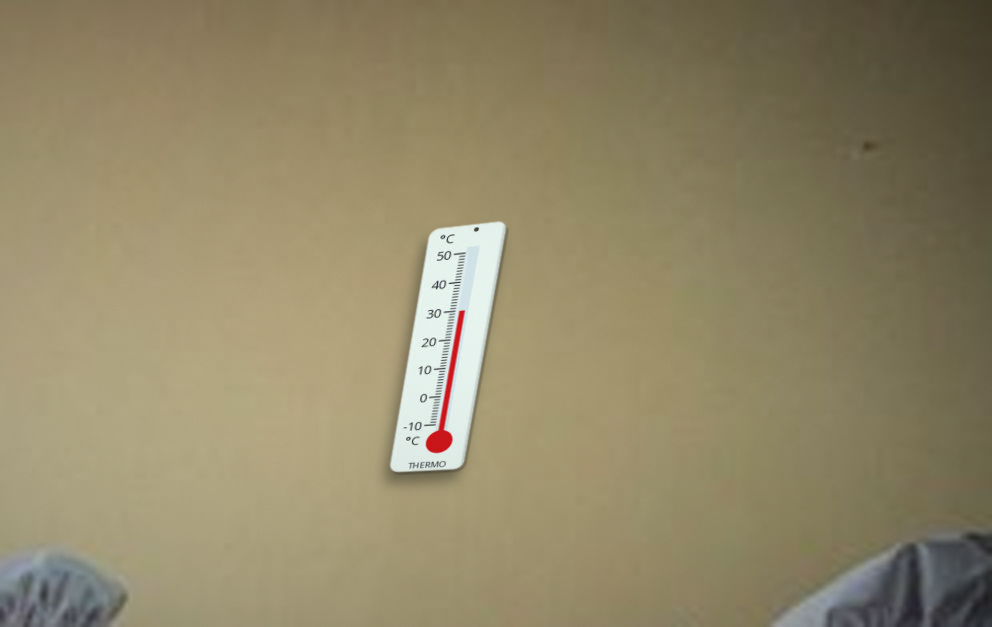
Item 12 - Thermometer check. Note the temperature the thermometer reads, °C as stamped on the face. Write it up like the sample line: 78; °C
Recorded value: 30; °C
